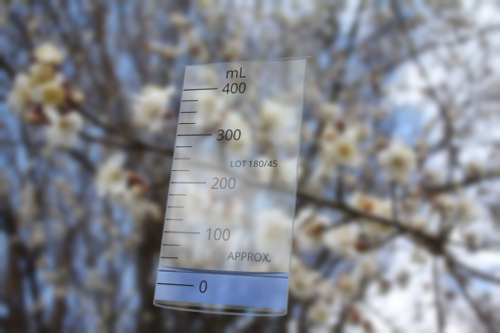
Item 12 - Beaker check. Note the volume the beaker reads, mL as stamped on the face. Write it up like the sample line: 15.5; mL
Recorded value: 25; mL
